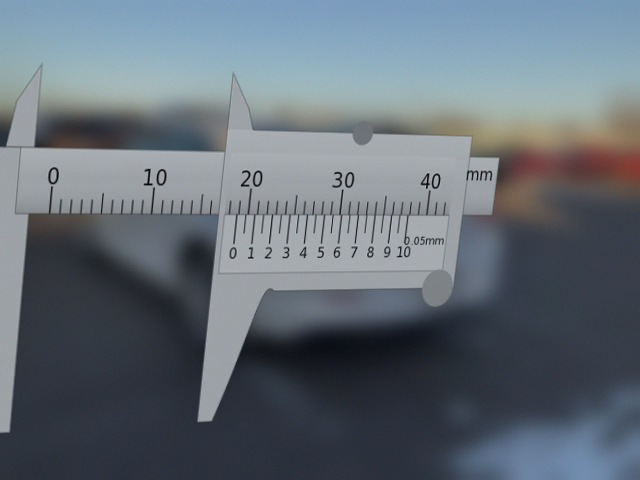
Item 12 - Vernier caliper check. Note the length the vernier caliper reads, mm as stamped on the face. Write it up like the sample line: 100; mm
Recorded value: 18.8; mm
